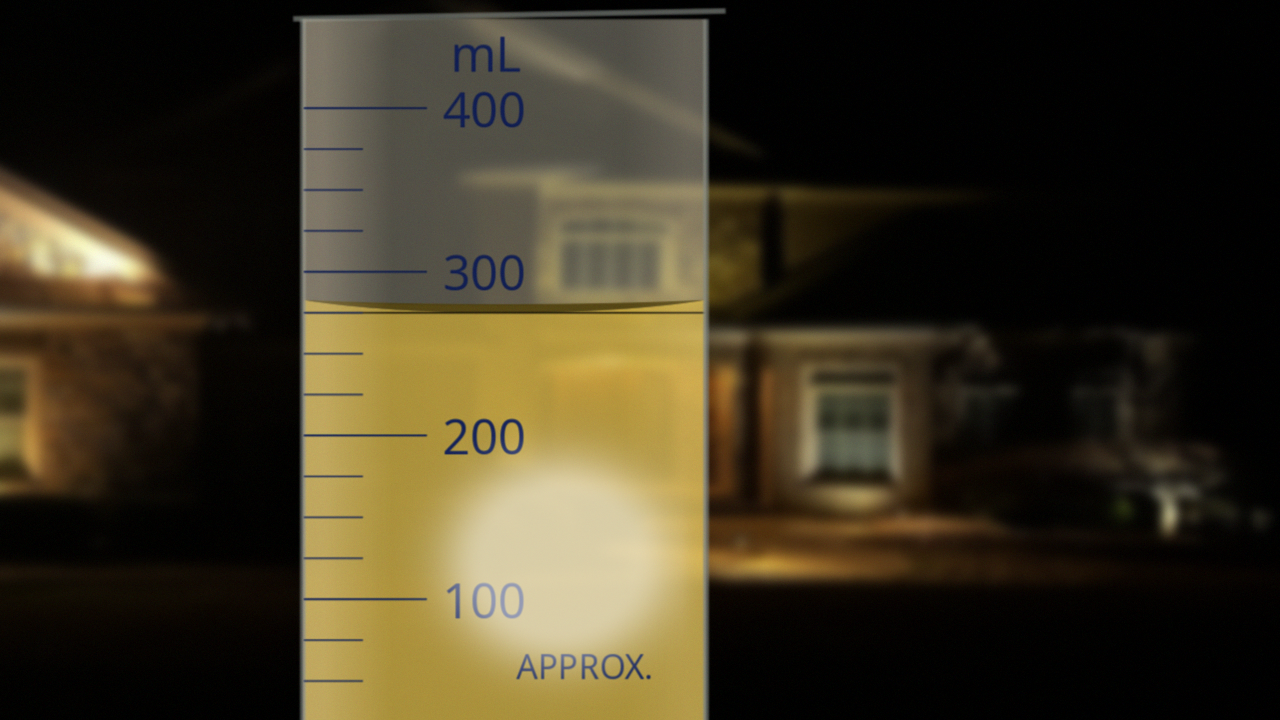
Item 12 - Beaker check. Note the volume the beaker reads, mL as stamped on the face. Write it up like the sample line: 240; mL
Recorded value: 275; mL
